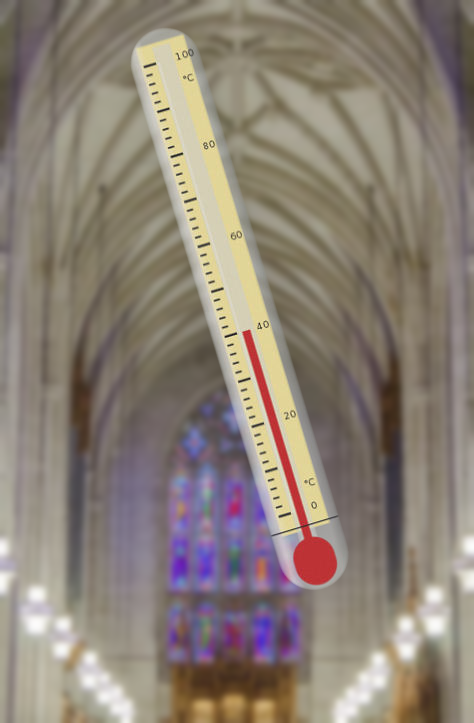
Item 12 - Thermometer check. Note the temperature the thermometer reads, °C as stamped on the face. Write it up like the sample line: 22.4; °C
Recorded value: 40; °C
